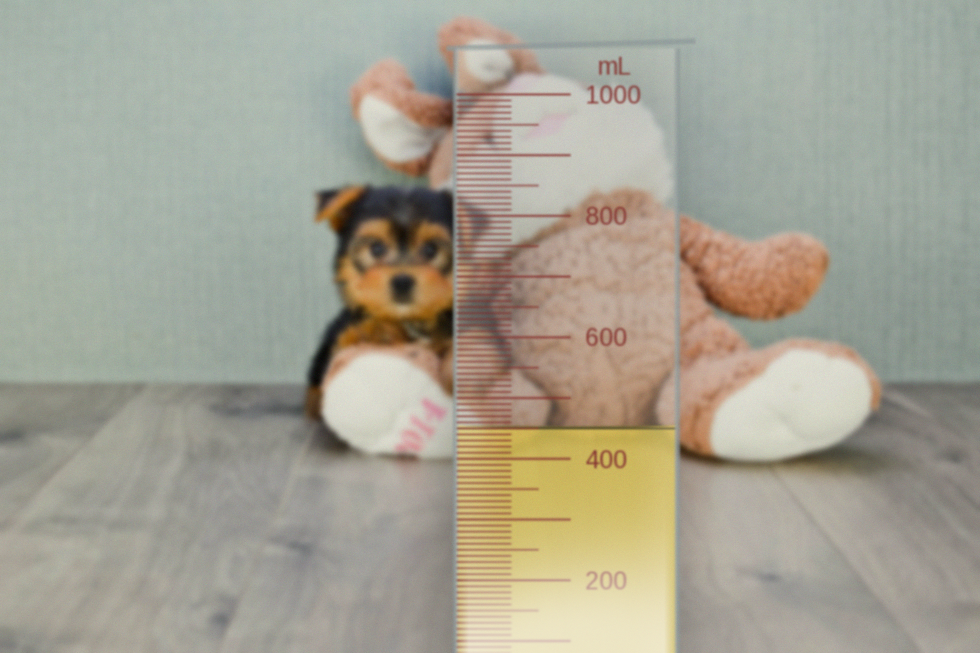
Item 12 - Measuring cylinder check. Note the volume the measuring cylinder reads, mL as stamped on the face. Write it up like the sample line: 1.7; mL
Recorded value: 450; mL
